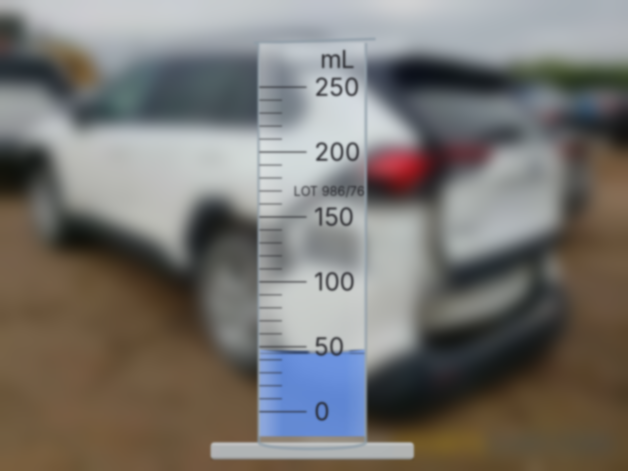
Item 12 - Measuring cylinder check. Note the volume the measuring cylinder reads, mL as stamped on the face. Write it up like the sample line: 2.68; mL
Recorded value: 45; mL
